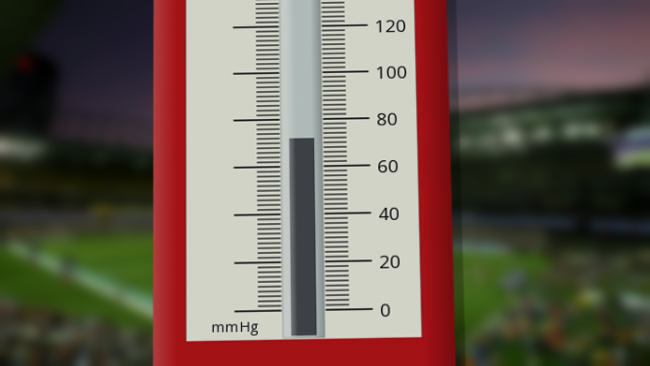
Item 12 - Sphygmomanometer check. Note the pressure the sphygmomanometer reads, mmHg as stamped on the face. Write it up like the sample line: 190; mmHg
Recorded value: 72; mmHg
